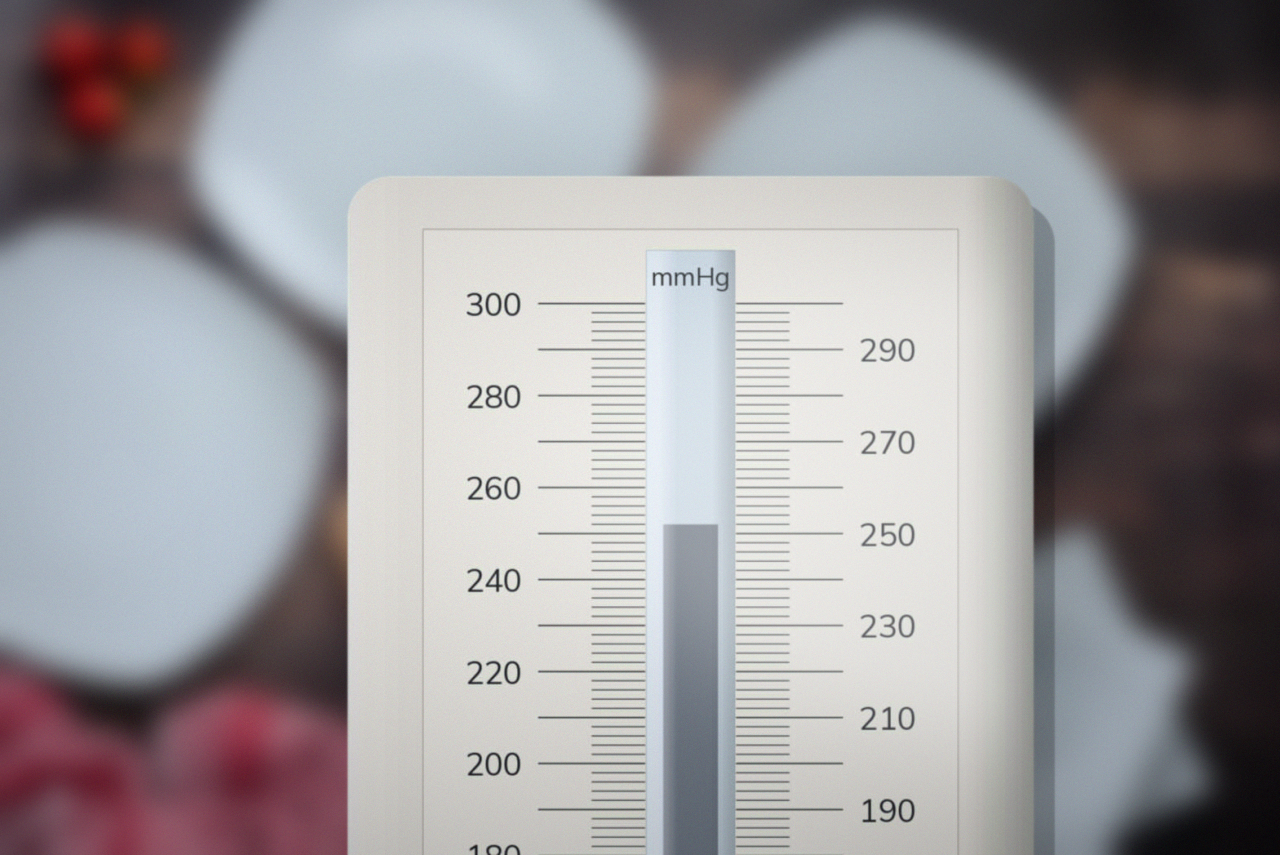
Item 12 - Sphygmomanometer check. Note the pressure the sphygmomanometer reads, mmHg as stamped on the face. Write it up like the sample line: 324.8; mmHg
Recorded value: 252; mmHg
